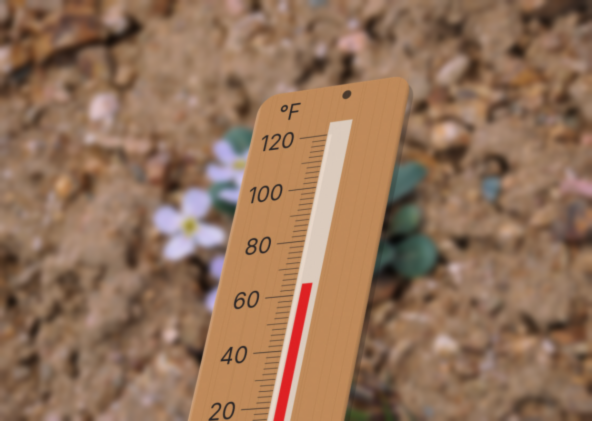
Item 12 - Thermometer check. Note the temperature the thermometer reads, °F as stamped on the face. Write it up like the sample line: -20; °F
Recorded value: 64; °F
